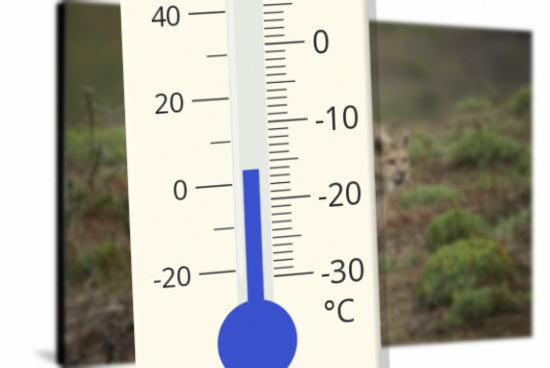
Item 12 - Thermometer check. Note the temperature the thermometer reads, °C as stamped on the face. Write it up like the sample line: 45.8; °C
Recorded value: -16; °C
